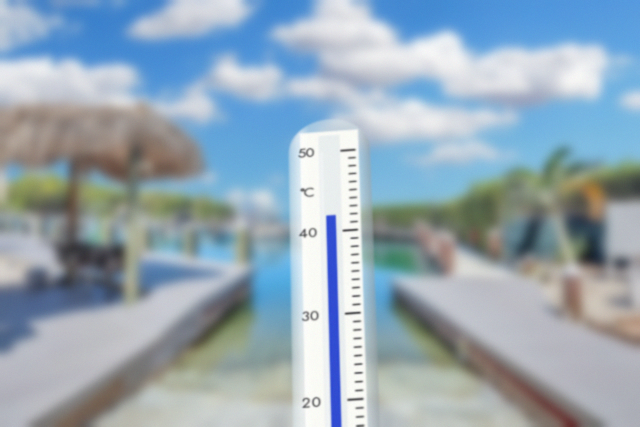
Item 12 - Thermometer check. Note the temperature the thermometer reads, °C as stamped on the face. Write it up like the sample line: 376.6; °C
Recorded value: 42; °C
